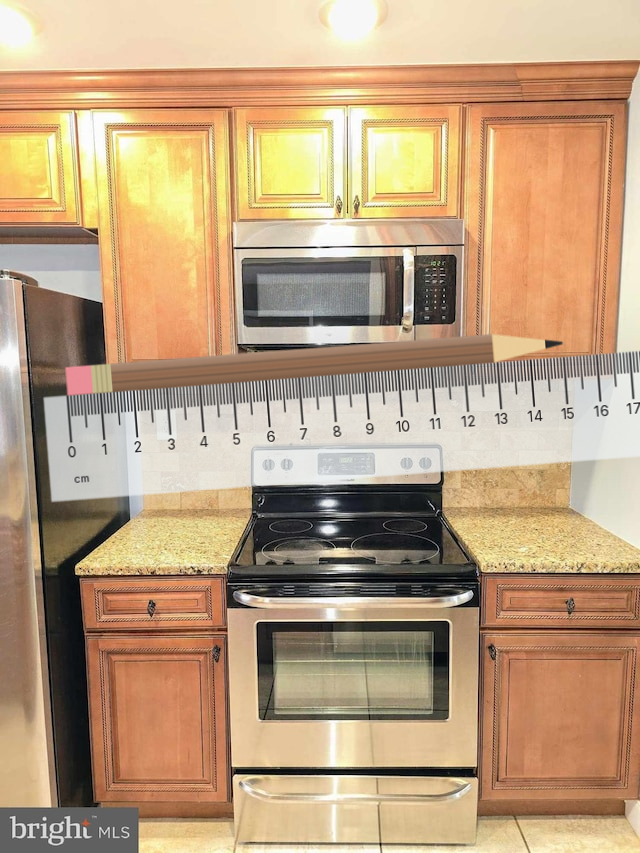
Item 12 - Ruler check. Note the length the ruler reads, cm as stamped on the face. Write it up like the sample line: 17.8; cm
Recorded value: 15; cm
